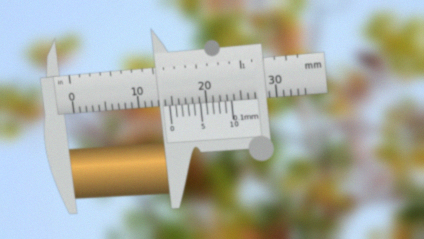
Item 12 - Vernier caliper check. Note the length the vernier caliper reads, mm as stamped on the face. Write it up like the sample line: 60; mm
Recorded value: 14.6; mm
